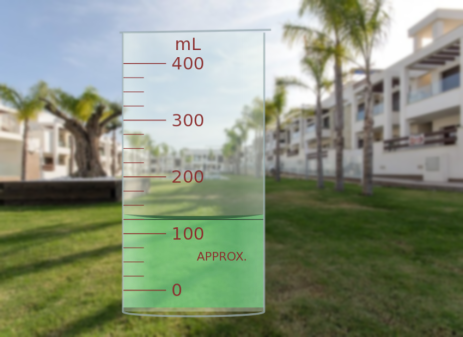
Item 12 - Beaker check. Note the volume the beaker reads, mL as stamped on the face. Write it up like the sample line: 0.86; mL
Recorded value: 125; mL
